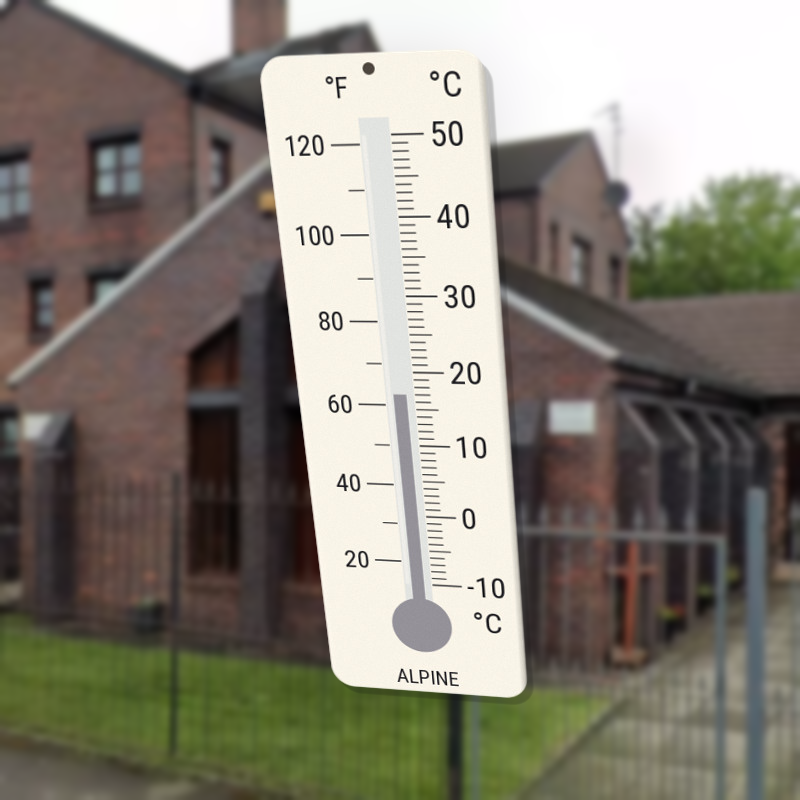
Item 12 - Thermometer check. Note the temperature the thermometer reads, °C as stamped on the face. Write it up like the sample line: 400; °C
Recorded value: 17; °C
